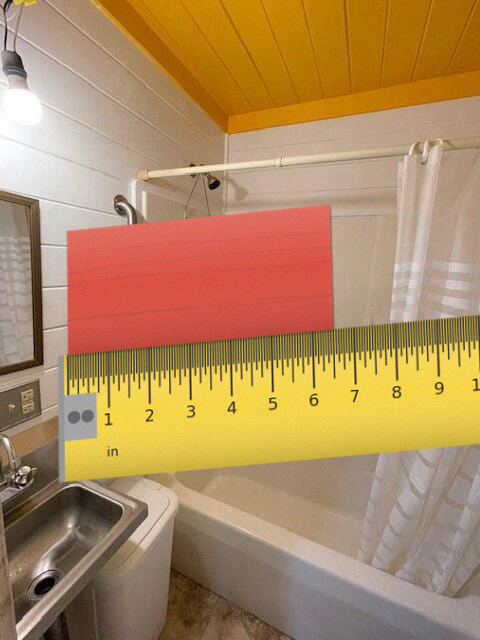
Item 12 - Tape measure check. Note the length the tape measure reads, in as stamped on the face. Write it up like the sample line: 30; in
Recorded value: 6.5; in
